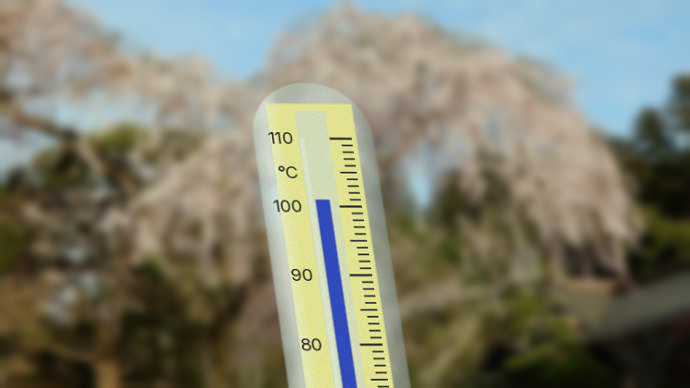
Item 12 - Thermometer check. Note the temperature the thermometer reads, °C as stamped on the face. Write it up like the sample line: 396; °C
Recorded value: 101; °C
